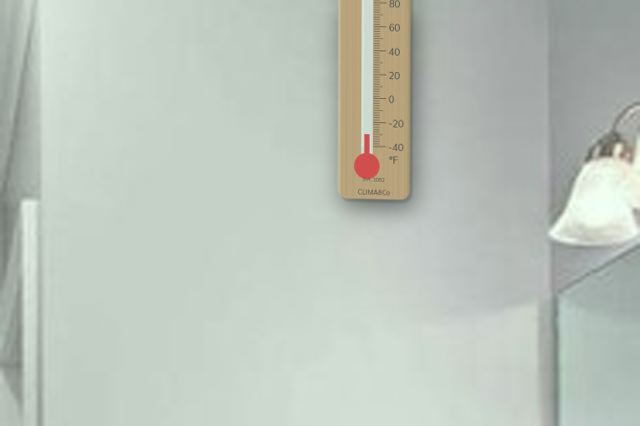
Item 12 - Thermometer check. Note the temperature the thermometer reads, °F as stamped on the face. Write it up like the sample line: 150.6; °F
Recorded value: -30; °F
